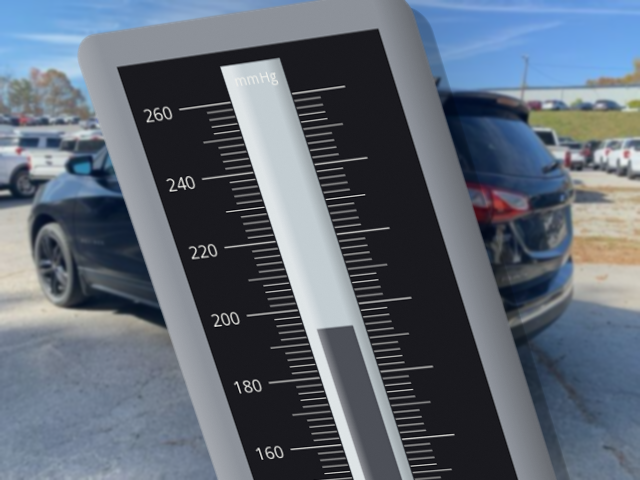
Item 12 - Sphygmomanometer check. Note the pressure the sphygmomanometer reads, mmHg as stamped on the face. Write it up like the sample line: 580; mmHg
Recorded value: 194; mmHg
